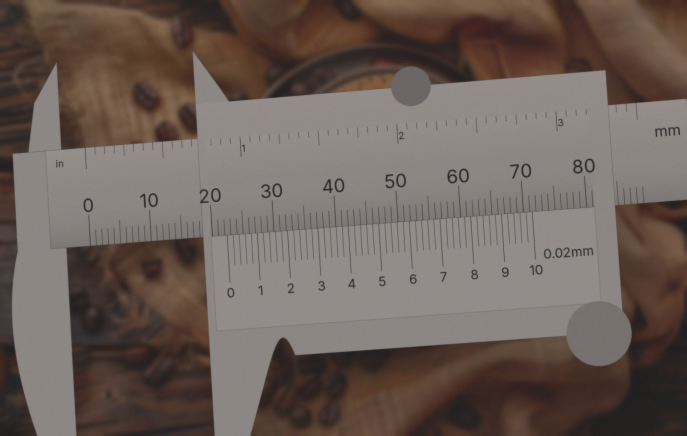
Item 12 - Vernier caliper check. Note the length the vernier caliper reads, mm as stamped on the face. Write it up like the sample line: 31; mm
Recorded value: 22.4; mm
